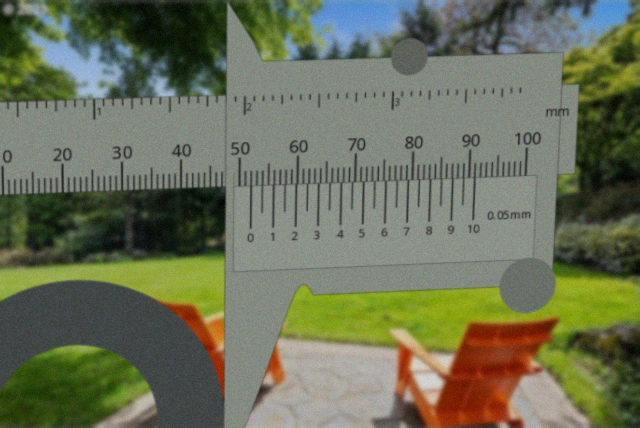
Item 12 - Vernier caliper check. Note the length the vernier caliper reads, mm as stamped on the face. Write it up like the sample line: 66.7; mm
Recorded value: 52.0; mm
